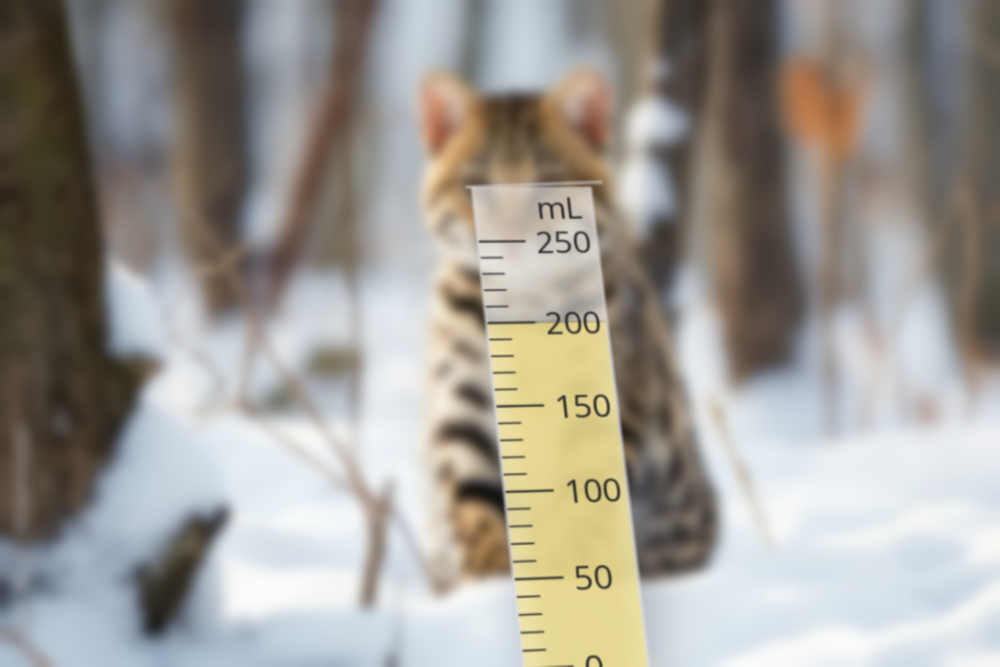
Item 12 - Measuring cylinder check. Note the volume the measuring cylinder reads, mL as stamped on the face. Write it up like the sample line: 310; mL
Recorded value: 200; mL
